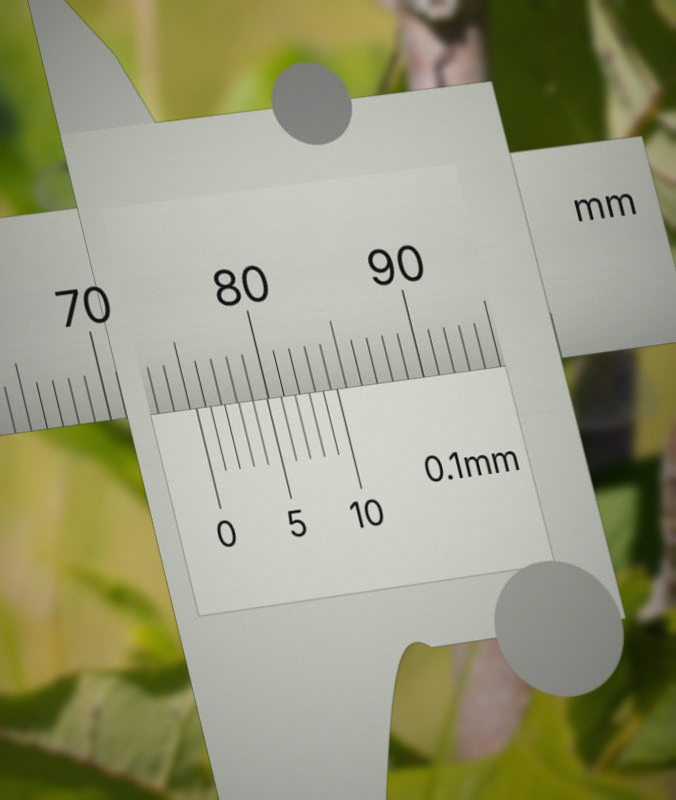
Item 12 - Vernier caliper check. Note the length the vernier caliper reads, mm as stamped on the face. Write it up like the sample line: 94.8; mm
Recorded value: 75.4; mm
